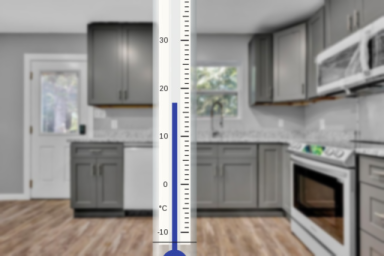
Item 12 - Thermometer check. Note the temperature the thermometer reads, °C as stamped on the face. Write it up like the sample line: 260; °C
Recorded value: 17; °C
